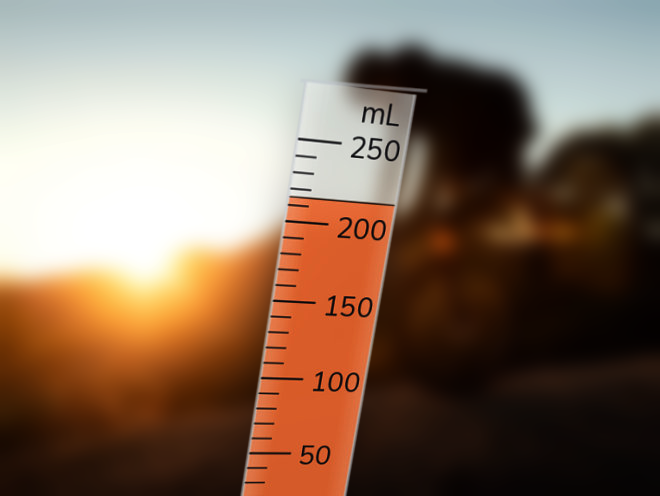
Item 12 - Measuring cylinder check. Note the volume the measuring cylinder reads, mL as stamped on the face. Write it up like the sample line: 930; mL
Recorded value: 215; mL
